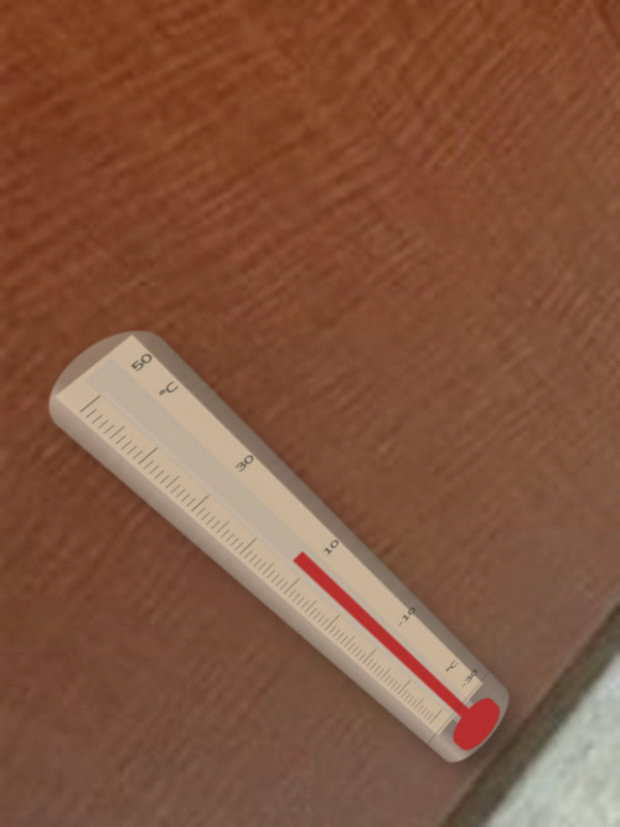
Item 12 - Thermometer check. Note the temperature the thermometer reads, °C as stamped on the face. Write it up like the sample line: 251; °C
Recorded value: 13; °C
